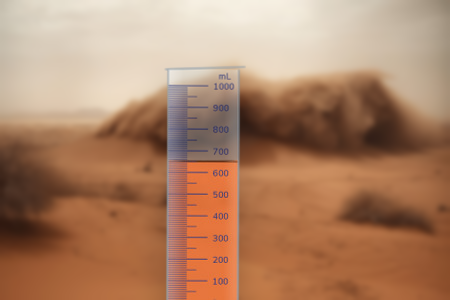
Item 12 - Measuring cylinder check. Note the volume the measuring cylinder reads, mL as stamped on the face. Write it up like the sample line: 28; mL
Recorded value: 650; mL
